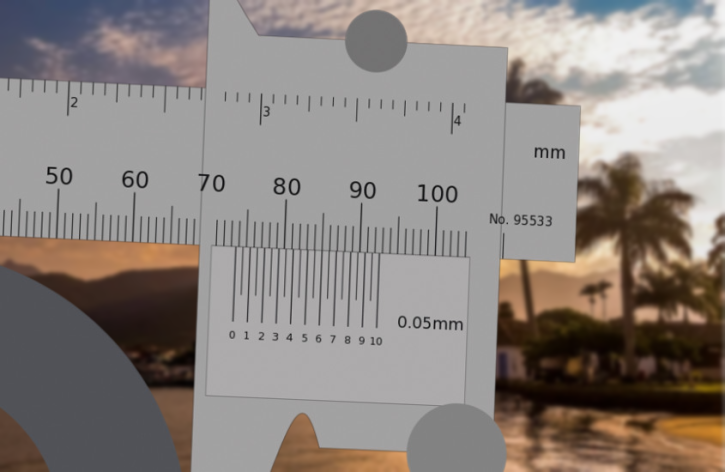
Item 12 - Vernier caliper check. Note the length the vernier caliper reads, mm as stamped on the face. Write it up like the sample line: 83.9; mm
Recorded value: 73.6; mm
